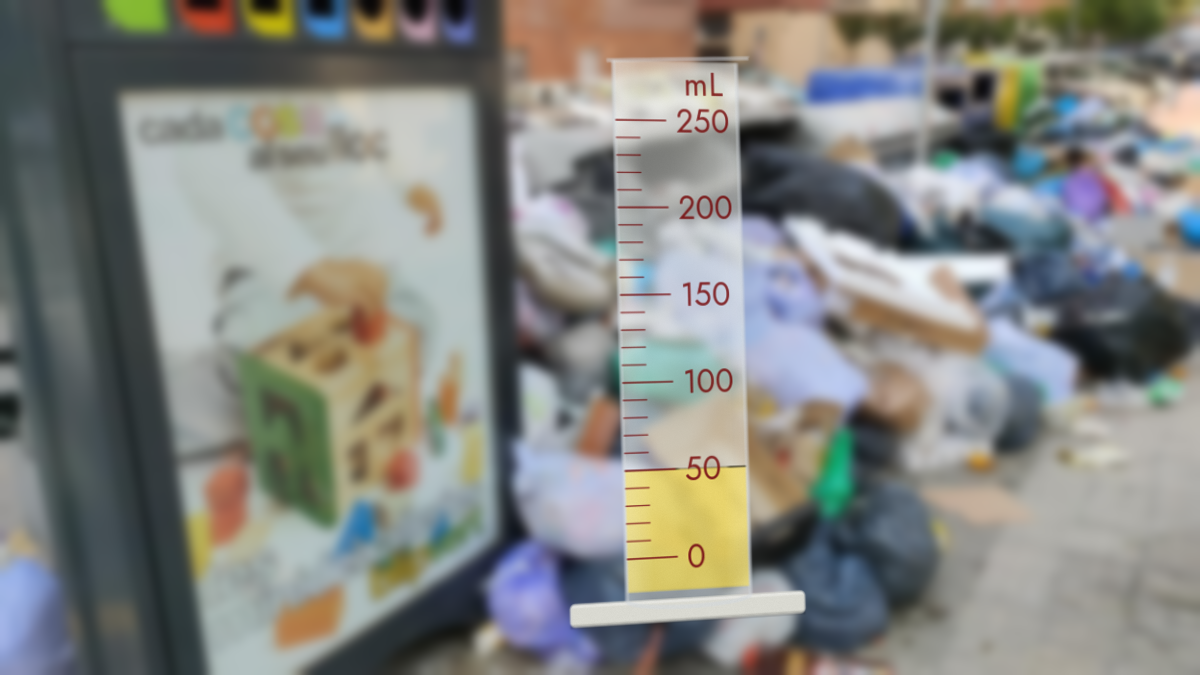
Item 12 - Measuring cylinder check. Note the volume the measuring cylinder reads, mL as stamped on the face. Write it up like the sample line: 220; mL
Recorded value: 50; mL
